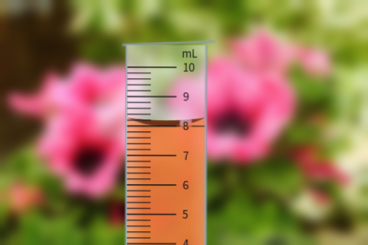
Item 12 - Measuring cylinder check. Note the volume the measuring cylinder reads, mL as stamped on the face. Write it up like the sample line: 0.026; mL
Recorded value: 8; mL
